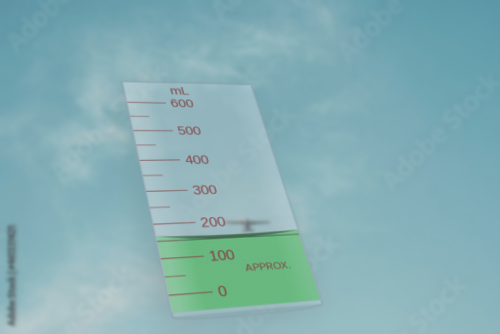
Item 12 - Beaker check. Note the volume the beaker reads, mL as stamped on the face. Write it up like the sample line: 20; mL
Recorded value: 150; mL
